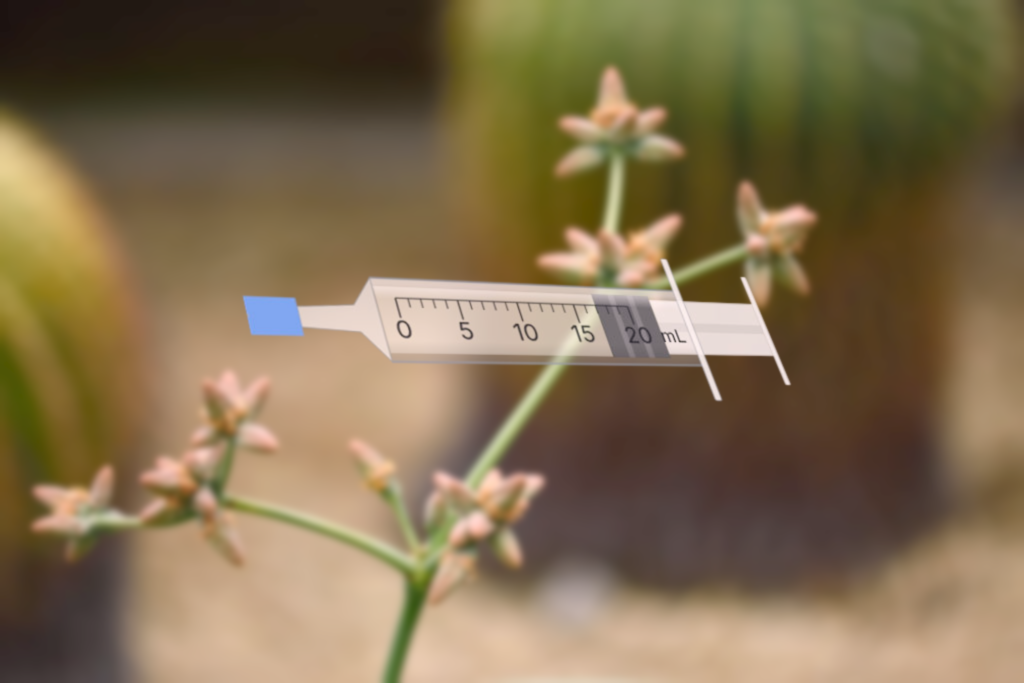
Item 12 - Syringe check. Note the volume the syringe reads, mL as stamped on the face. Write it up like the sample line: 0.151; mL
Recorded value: 17; mL
